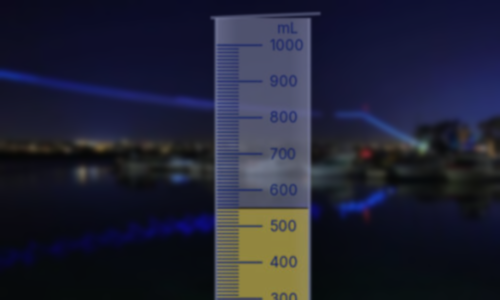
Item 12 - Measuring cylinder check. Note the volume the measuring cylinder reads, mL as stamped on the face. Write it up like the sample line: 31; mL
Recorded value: 550; mL
